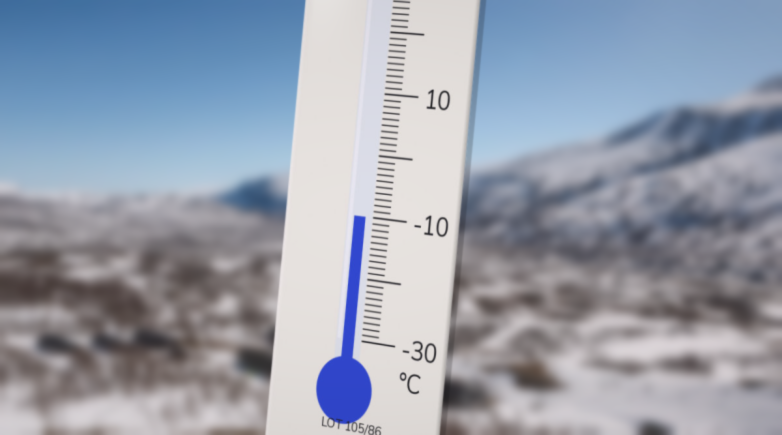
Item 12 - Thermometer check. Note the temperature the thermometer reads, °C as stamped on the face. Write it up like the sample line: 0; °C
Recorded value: -10; °C
